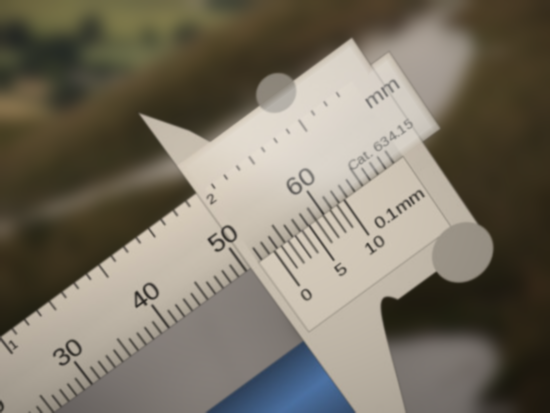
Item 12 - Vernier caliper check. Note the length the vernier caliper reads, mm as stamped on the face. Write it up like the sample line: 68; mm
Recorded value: 53.6; mm
